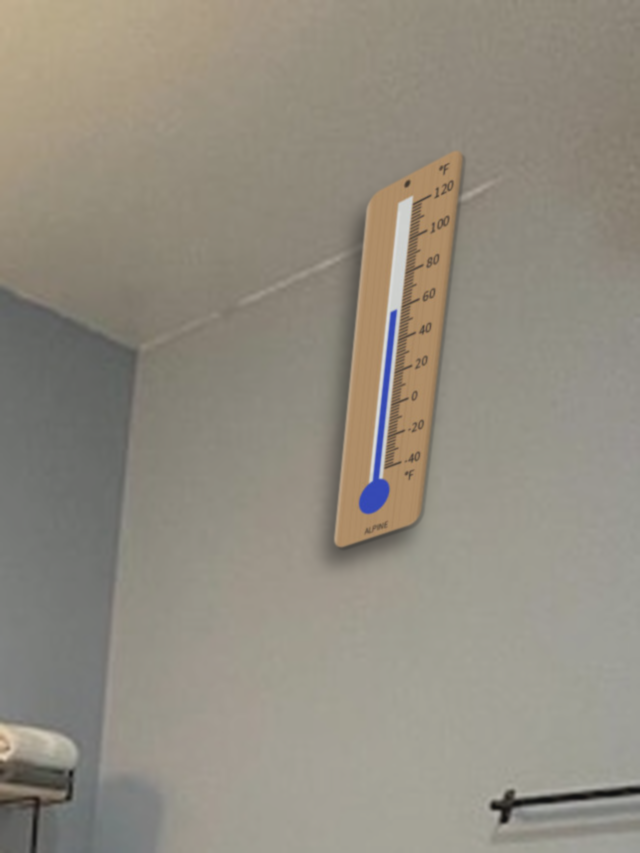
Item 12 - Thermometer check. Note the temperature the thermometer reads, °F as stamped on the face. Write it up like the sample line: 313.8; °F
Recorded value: 60; °F
